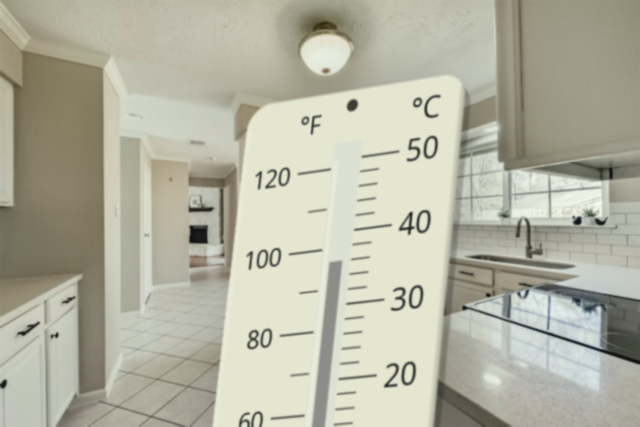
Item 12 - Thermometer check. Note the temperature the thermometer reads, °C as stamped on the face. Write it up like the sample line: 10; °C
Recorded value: 36; °C
